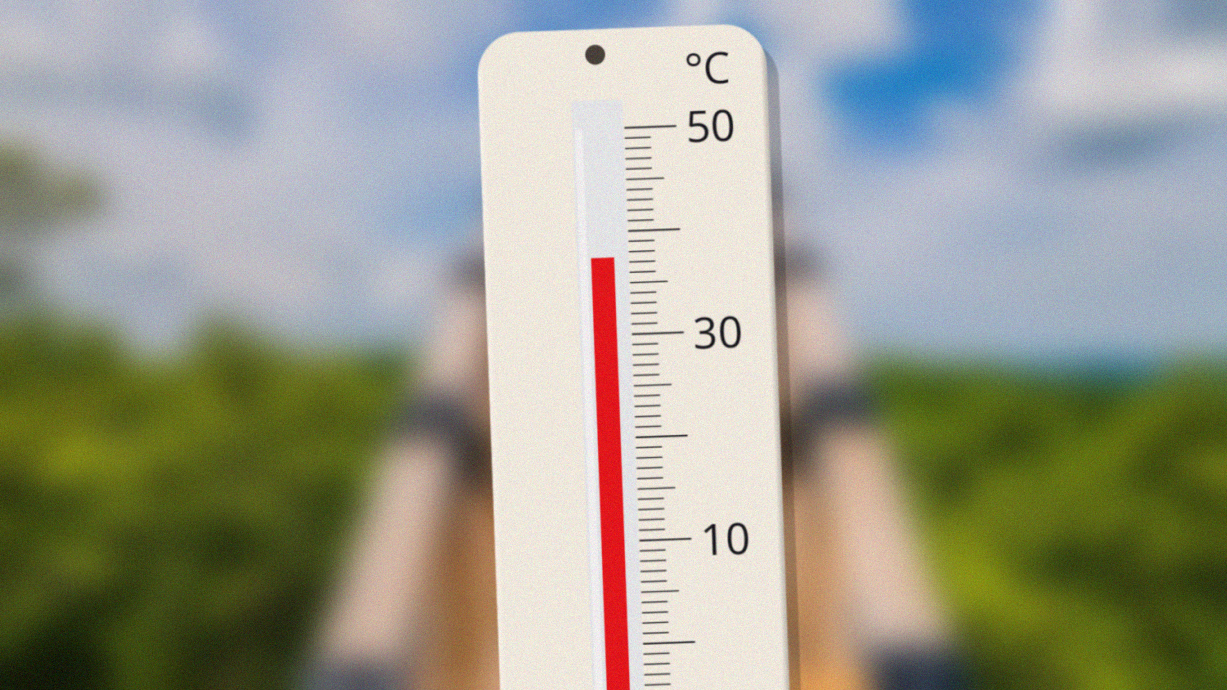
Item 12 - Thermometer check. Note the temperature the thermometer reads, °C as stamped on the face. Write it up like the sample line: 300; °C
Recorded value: 37.5; °C
